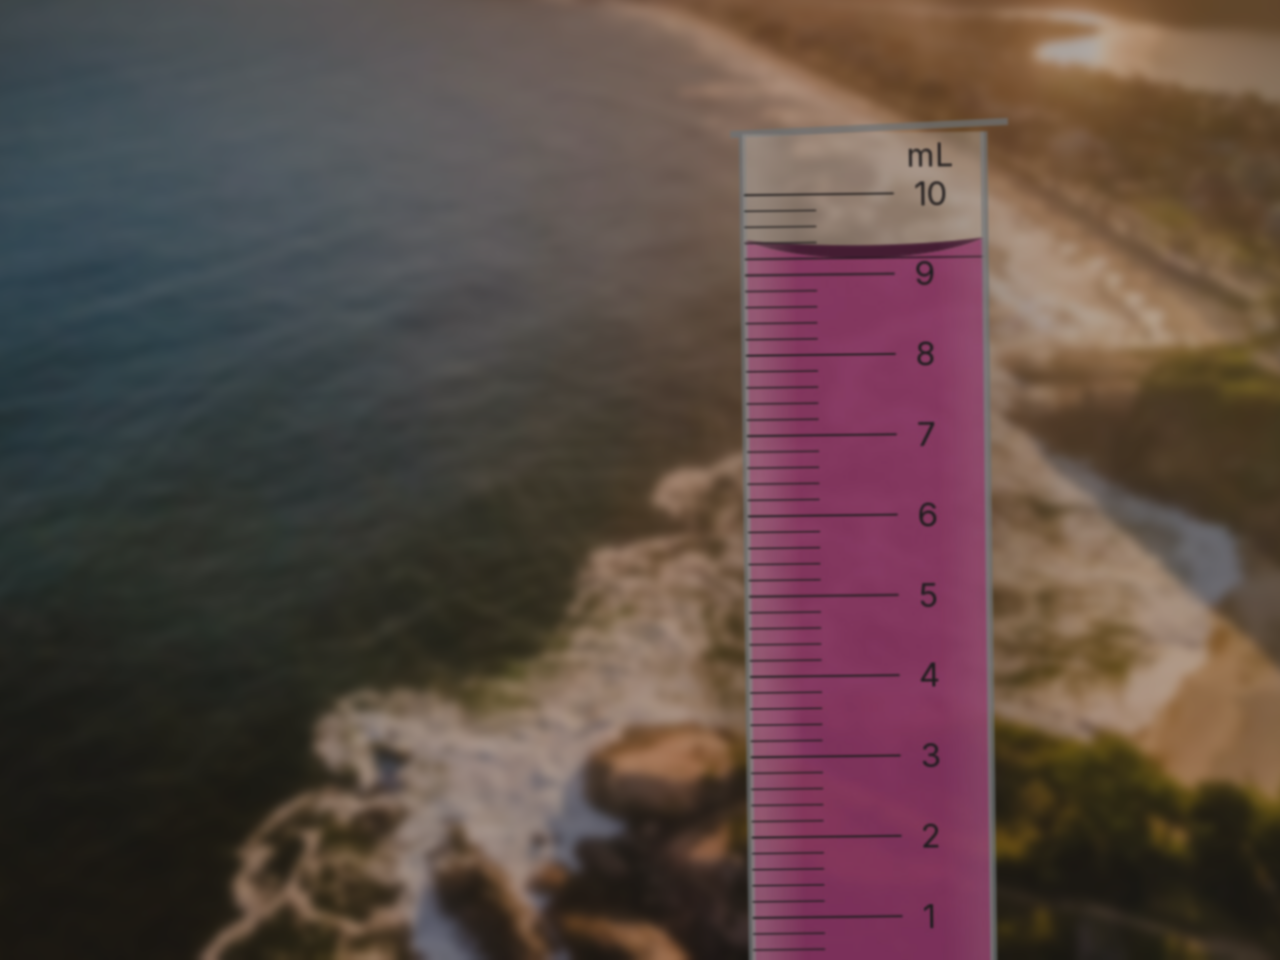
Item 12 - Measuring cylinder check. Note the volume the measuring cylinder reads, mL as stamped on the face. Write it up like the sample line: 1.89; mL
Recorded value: 9.2; mL
